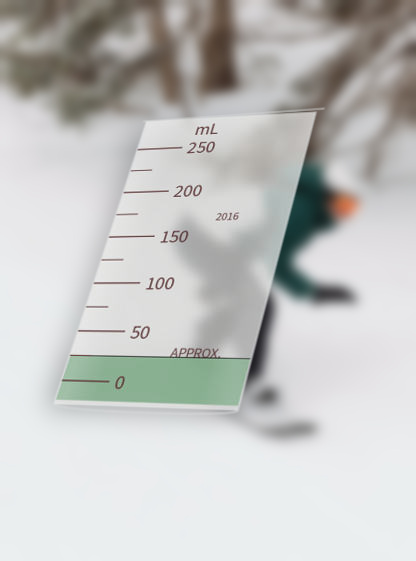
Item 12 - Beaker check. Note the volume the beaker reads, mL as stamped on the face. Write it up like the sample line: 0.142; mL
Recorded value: 25; mL
